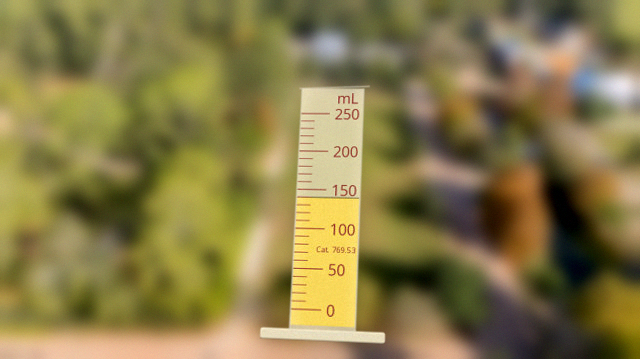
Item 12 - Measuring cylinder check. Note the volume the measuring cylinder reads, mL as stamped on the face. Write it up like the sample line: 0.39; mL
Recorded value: 140; mL
